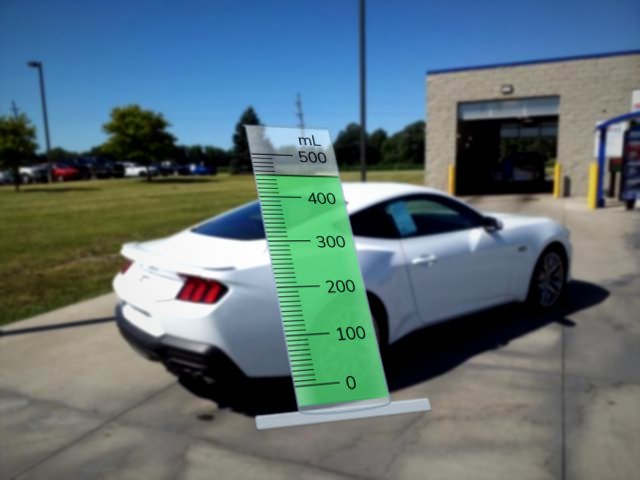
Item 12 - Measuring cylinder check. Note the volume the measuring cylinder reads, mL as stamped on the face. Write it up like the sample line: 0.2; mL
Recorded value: 450; mL
